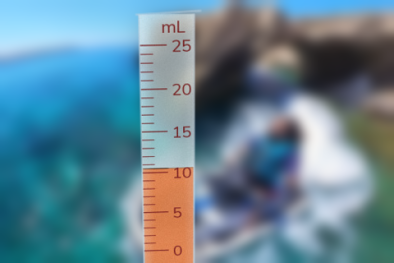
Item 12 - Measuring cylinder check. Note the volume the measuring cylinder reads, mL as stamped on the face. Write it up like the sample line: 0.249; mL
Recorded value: 10.5; mL
